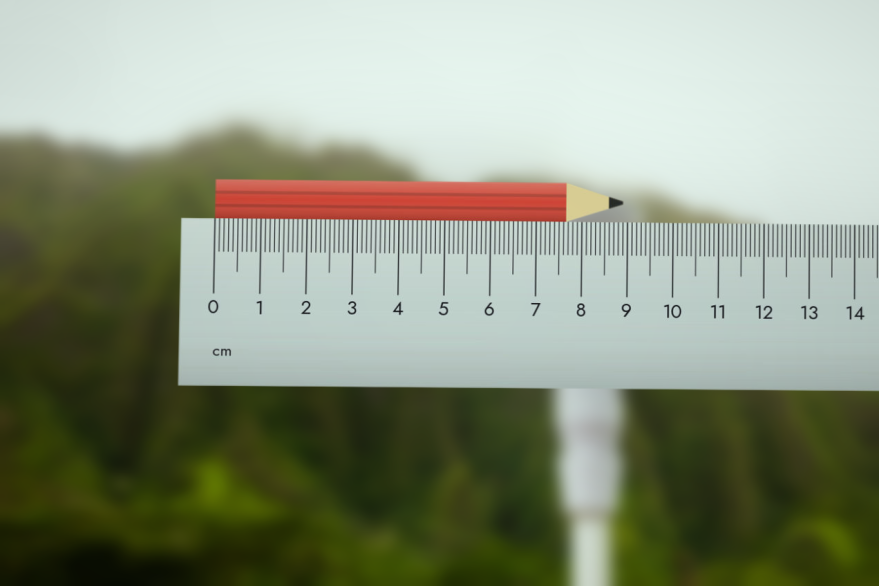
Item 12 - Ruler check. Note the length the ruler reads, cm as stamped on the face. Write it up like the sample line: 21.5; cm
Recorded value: 8.9; cm
